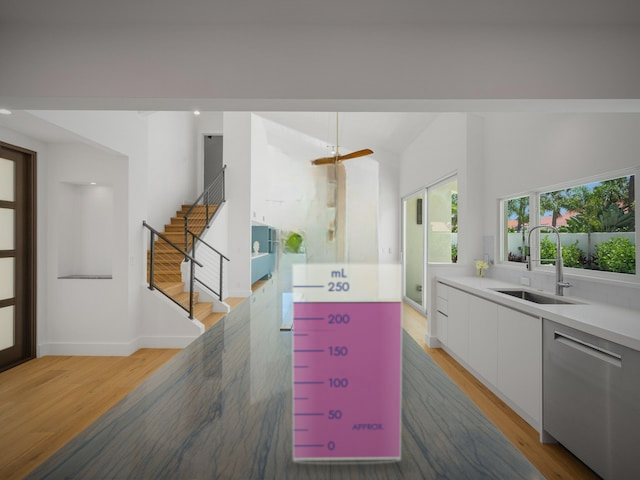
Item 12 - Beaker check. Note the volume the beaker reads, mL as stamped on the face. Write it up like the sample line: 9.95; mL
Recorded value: 225; mL
